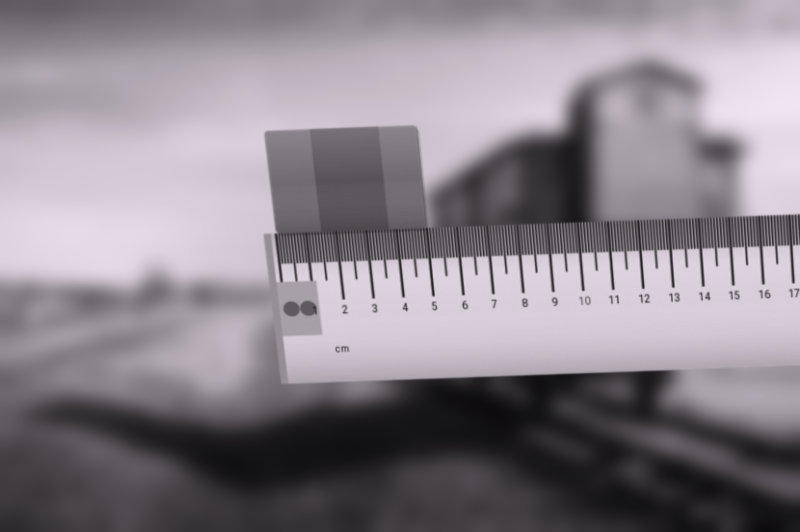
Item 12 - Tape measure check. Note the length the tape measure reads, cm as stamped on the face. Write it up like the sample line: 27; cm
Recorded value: 5; cm
